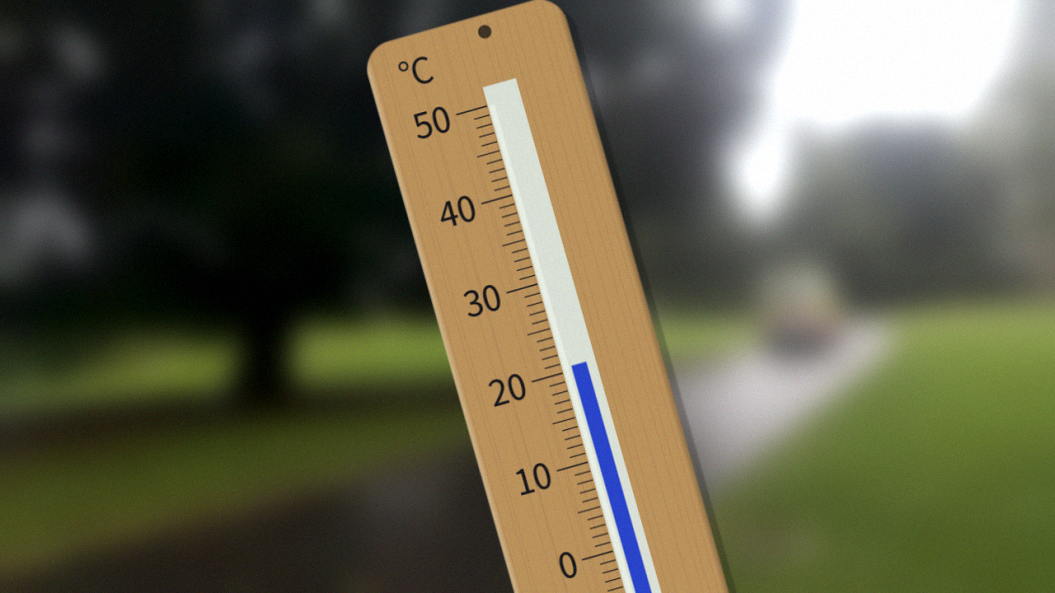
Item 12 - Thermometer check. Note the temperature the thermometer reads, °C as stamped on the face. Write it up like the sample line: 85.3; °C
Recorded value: 20.5; °C
